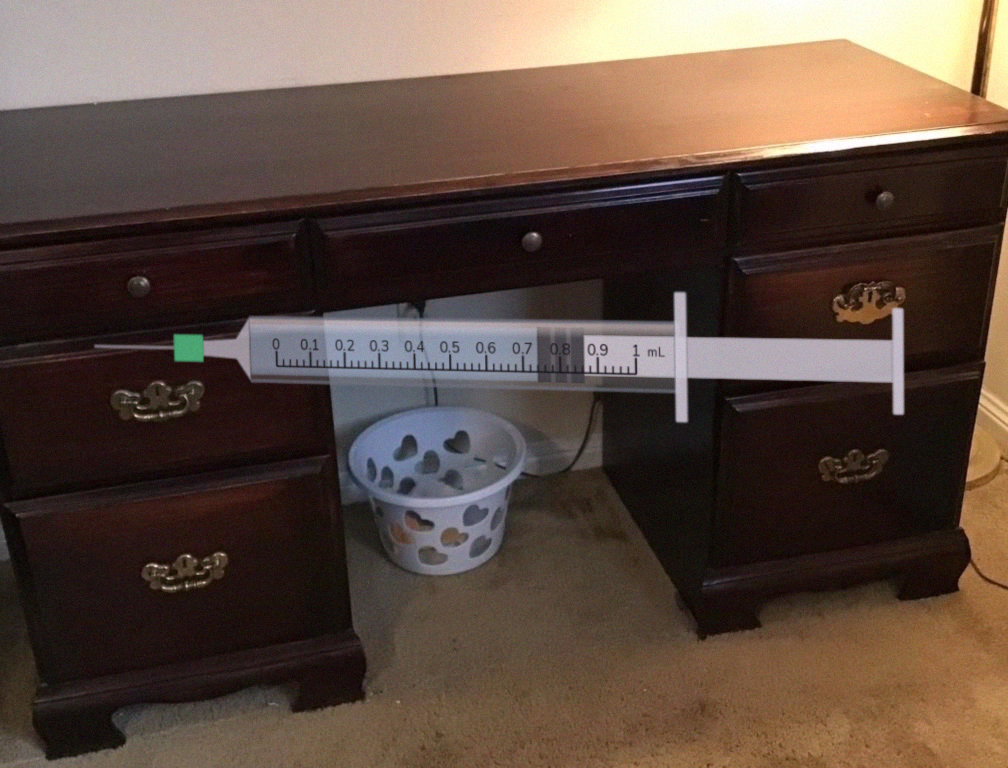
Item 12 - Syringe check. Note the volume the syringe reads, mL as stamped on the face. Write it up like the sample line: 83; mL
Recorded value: 0.74; mL
